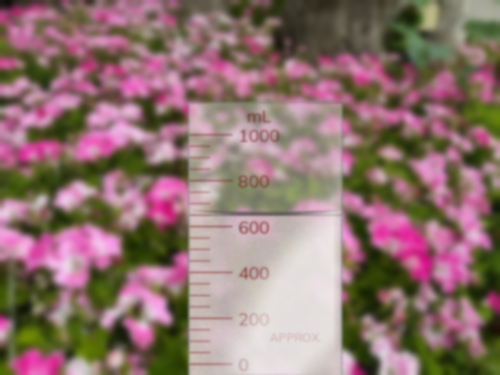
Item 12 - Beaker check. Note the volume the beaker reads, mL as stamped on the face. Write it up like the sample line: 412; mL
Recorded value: 650; mL
